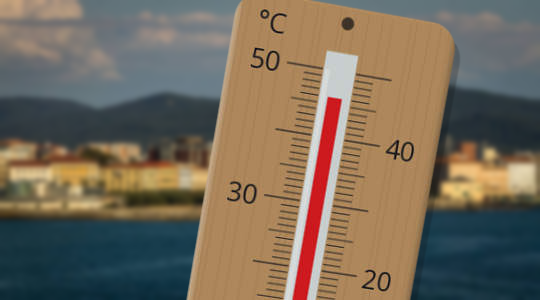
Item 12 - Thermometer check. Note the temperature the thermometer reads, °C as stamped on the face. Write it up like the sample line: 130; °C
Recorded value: 46; °C
